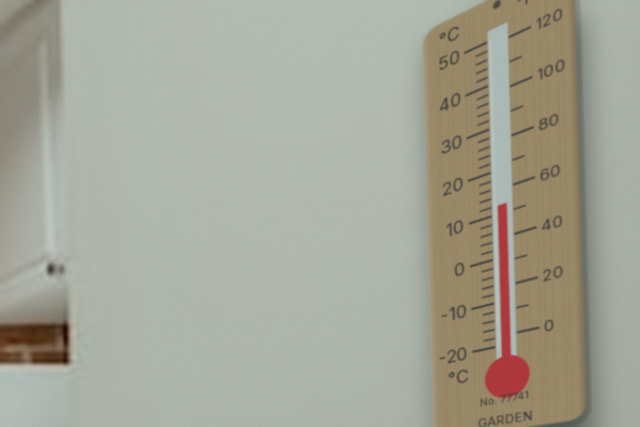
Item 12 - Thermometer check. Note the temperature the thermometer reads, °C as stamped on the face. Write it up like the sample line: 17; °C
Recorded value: 12; °C
